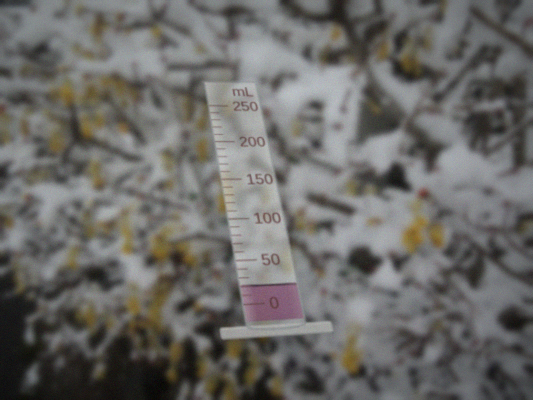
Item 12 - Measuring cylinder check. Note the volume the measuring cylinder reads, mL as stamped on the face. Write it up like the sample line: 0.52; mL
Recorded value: 20; mL
